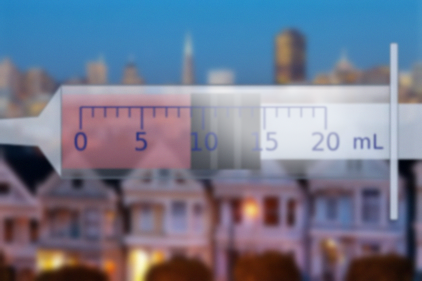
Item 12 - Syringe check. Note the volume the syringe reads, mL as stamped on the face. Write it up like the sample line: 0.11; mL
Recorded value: 9; mL
